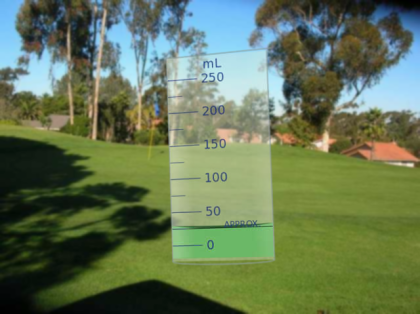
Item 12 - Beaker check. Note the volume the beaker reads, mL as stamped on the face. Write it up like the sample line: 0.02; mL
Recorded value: 25; mL
